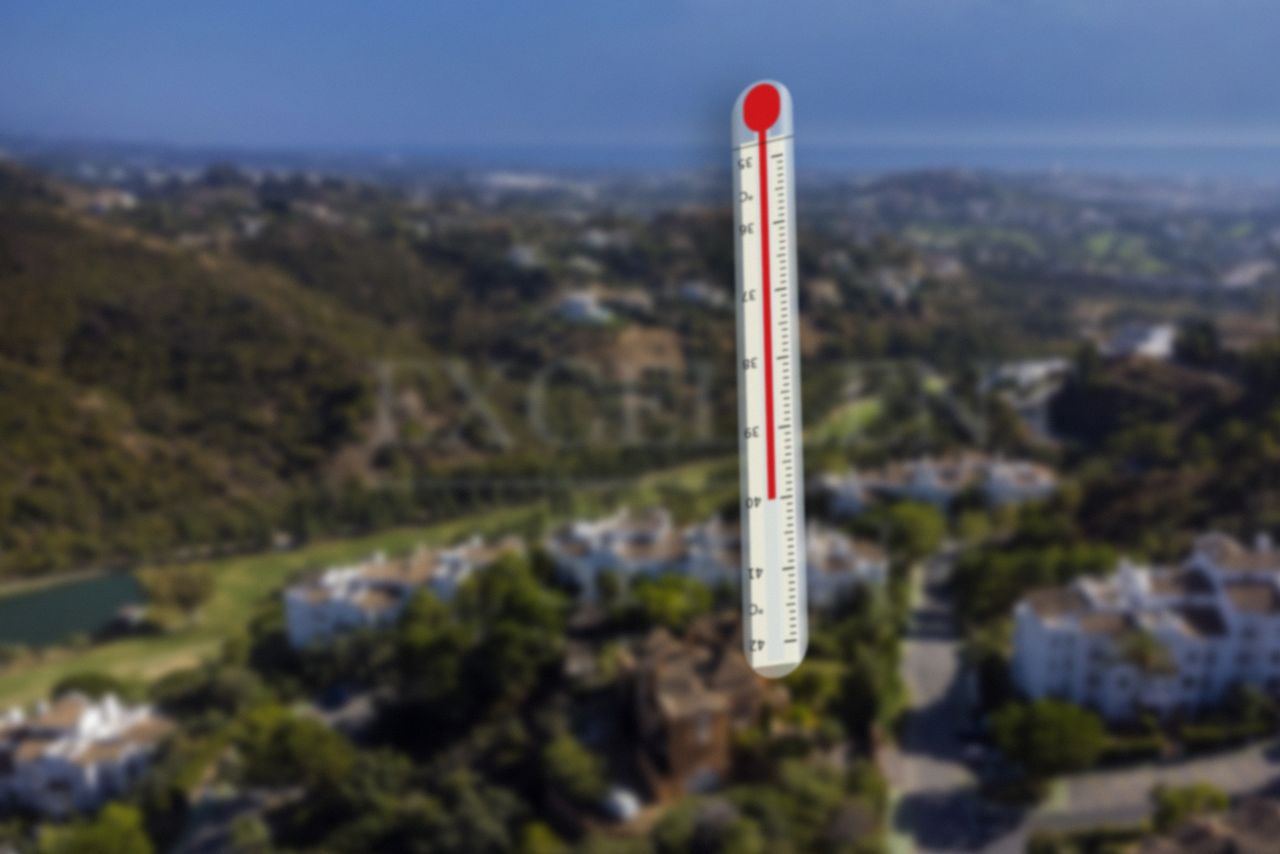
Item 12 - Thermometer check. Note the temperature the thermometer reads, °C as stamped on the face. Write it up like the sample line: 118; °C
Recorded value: 40; °C
